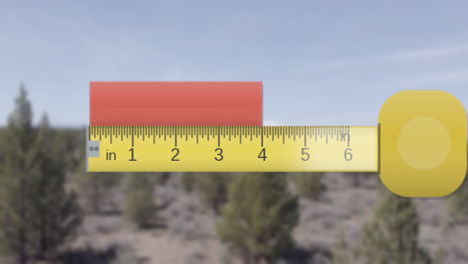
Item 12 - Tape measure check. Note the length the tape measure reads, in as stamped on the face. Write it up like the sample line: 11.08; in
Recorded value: 4; in
